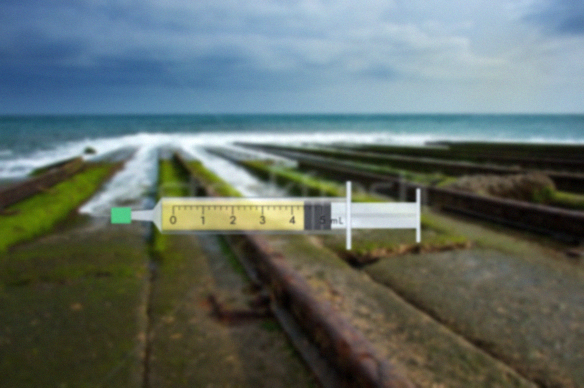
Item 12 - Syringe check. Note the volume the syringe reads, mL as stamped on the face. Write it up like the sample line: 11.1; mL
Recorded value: 4.4; mL
